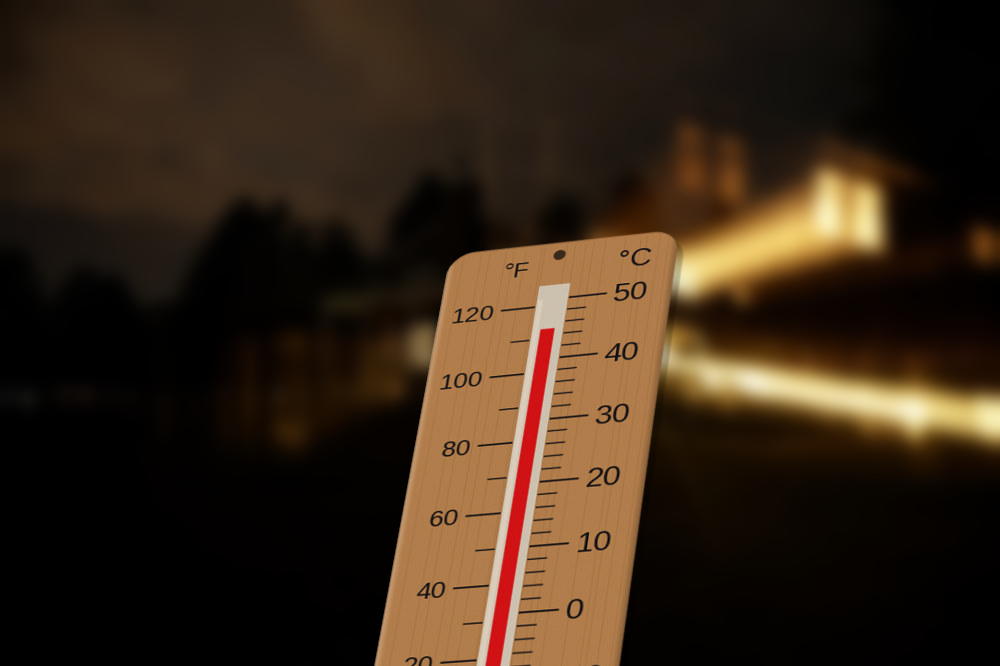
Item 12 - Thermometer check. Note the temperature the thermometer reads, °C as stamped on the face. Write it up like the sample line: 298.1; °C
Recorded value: 45; °C
